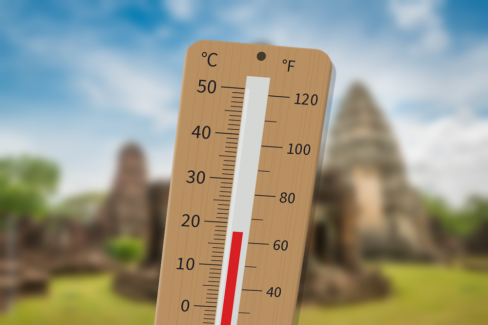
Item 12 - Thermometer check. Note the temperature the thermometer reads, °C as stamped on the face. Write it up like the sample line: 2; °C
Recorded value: 18; °C
